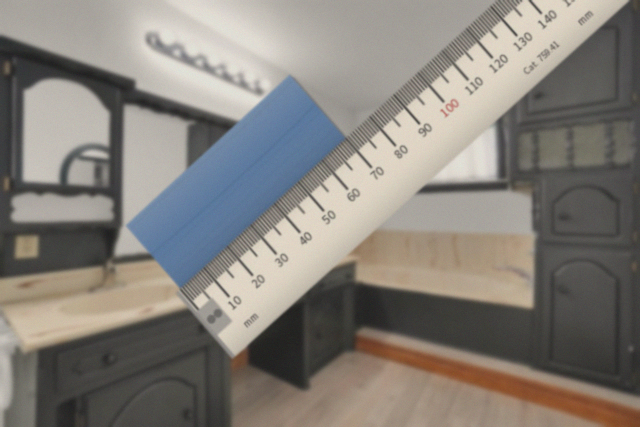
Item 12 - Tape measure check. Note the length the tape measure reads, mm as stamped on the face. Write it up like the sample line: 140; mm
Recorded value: 70; mm
